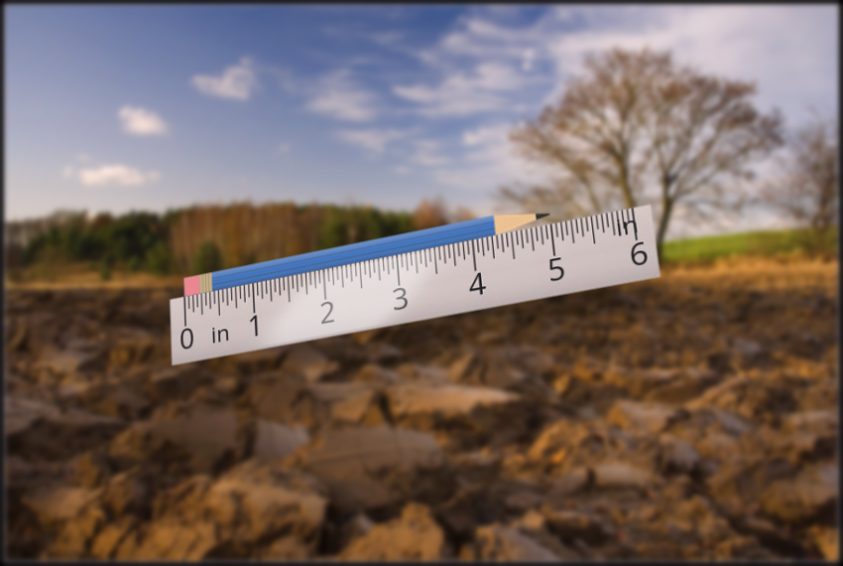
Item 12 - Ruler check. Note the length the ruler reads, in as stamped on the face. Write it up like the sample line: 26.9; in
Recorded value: 5; in
